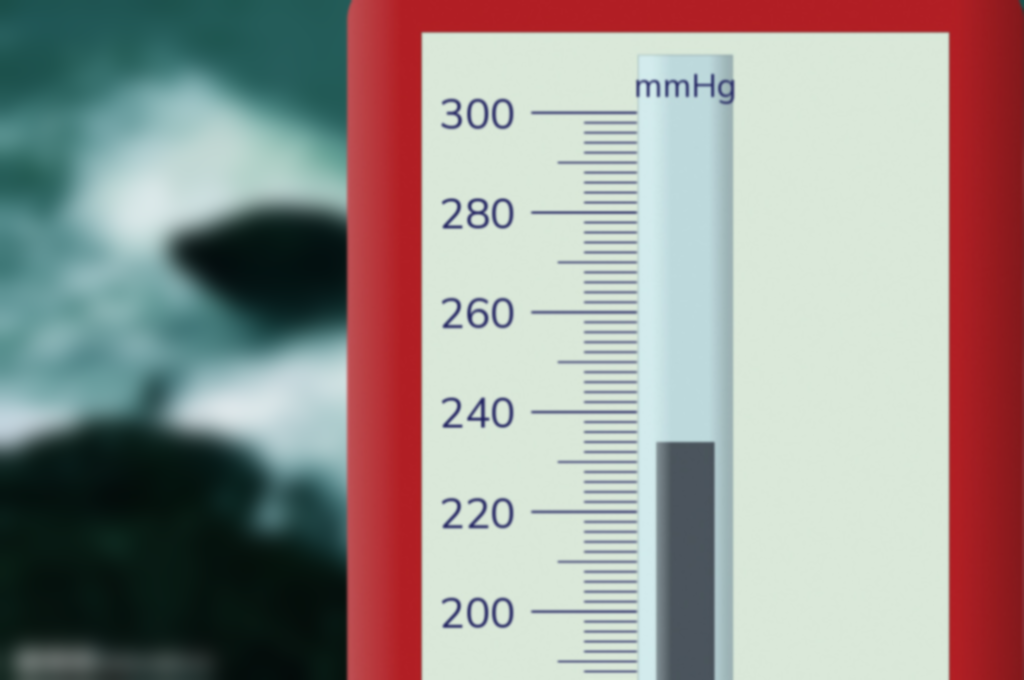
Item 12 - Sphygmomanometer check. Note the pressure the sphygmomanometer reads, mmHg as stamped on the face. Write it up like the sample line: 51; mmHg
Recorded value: 234; mmHg
